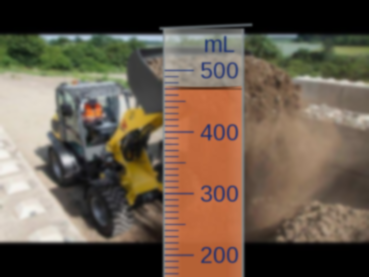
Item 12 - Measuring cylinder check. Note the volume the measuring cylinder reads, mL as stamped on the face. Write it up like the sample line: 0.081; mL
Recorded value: 470; mL
